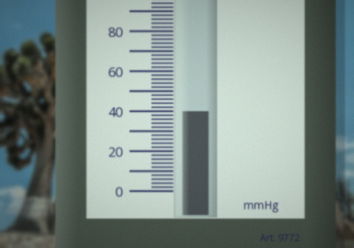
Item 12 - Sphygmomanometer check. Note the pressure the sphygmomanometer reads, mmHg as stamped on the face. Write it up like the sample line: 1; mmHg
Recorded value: 40; mmHg
